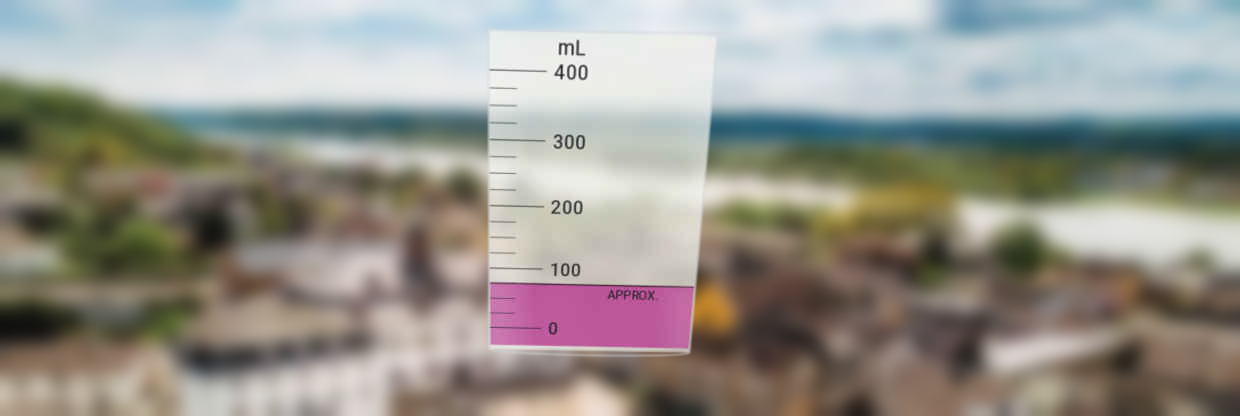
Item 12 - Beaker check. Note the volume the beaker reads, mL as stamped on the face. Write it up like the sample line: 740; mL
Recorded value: 75; mL
